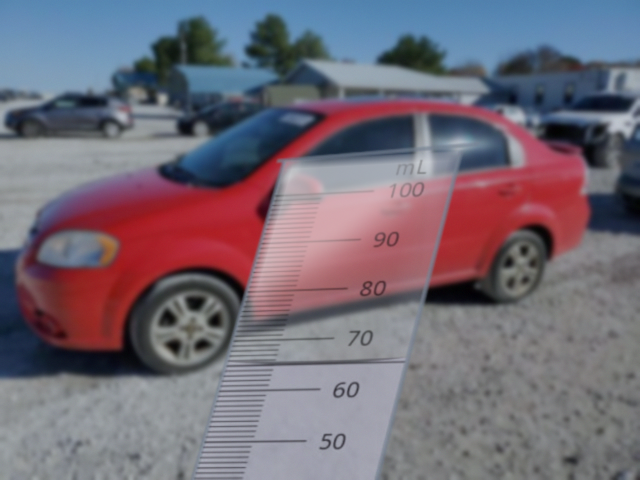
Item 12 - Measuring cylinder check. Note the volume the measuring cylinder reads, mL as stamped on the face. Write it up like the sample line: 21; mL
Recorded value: 65; mL
